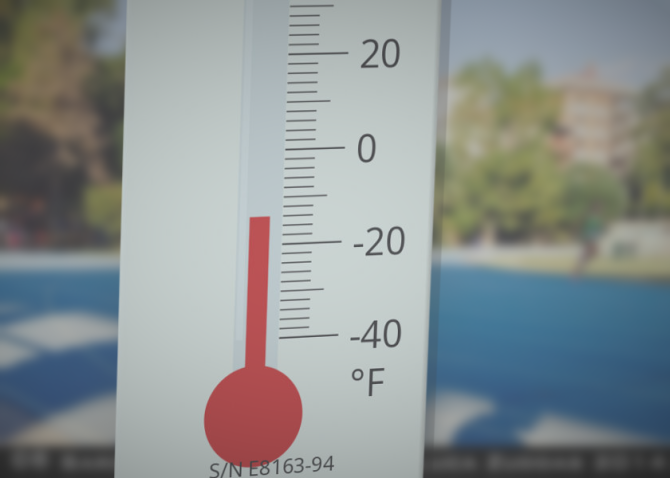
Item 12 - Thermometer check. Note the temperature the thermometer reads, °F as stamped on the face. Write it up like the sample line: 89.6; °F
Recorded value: -14; °F
